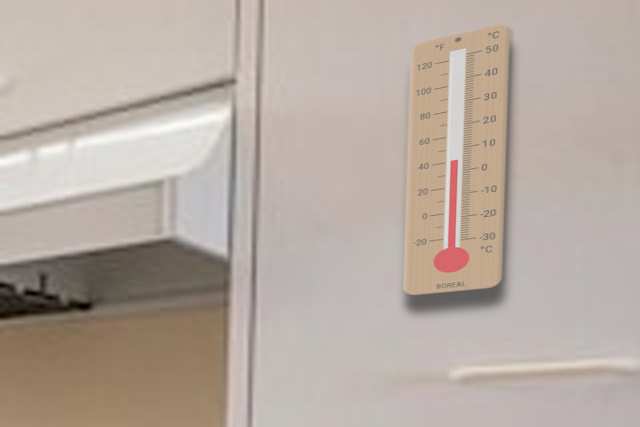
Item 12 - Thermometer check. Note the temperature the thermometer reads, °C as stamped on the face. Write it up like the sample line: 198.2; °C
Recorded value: 5; °C
